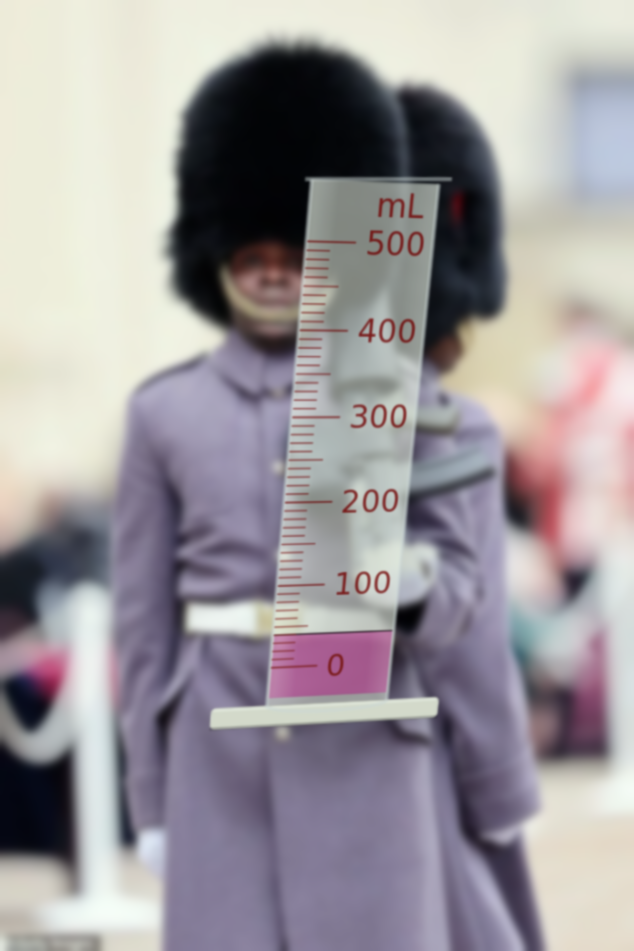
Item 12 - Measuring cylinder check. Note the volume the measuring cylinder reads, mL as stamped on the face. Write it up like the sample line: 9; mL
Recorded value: 40; mL
